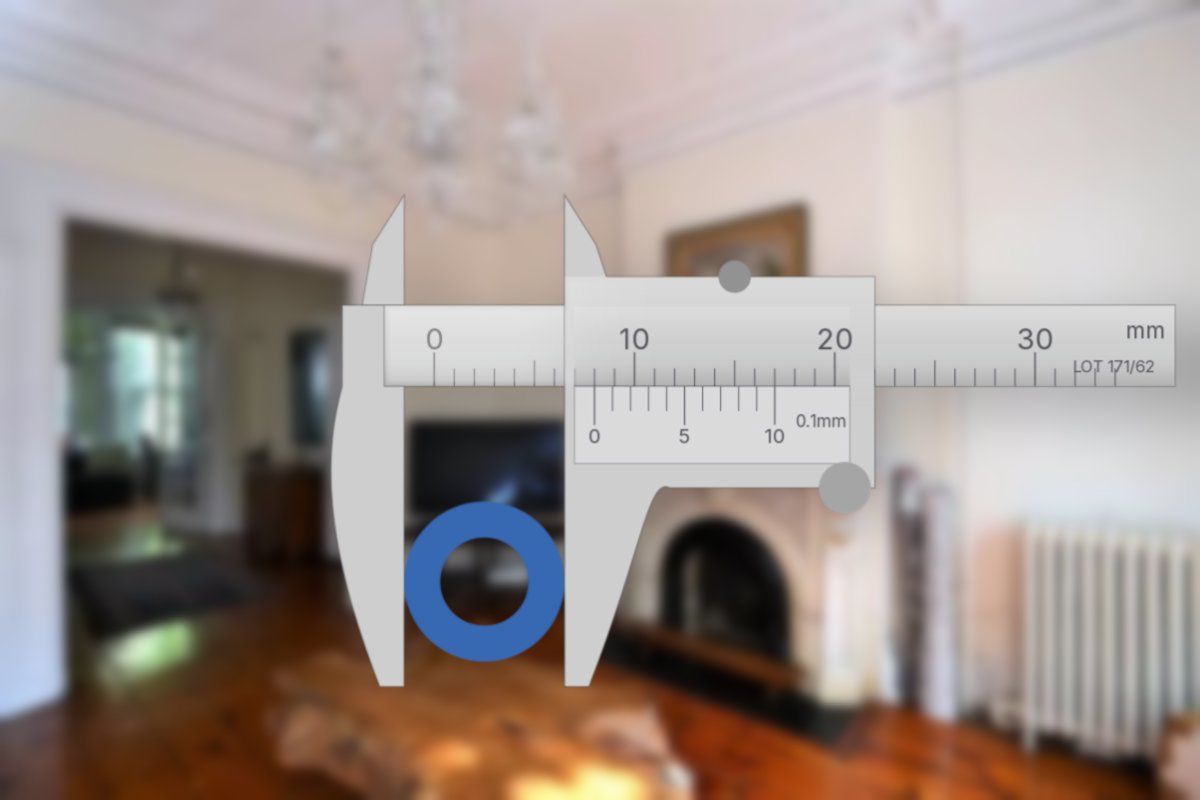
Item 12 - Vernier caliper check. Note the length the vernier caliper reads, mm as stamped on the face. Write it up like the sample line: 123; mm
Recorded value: 8.0; mm
